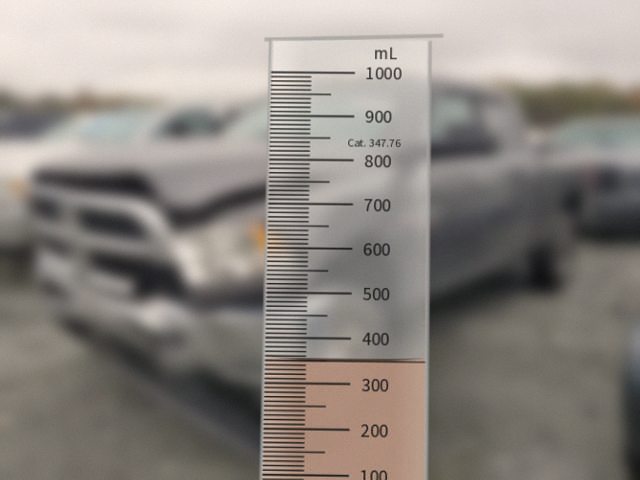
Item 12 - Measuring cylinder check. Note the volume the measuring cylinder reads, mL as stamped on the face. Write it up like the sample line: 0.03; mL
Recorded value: 350; mL
